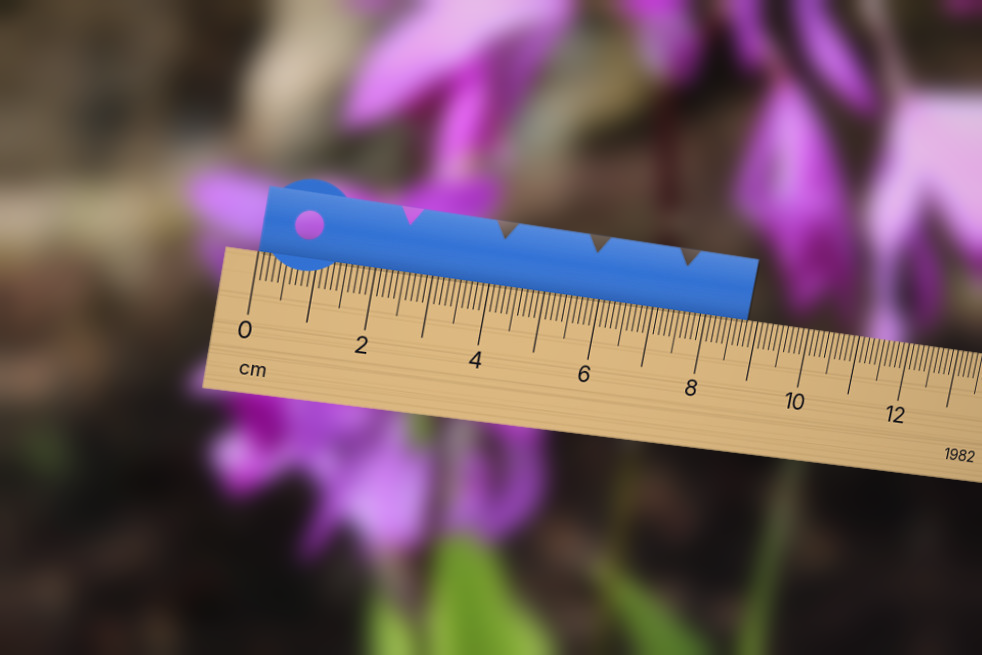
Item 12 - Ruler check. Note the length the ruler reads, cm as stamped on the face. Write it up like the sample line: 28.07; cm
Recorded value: 8.8; cm
